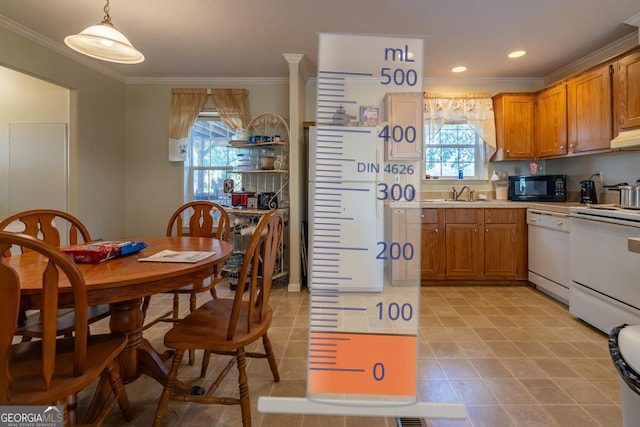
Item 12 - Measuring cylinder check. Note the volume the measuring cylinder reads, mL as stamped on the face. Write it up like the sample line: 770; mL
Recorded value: 60; mL
